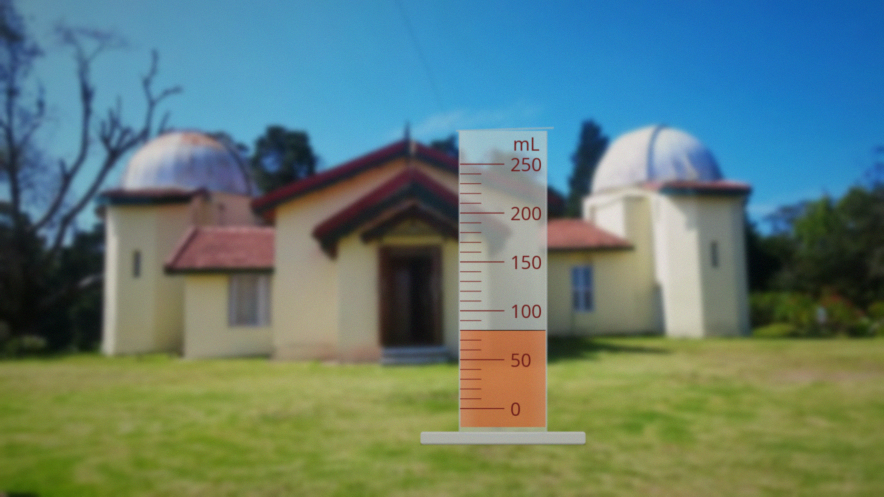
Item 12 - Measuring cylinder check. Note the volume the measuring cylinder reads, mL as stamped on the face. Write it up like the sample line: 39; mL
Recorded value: 80; mL
